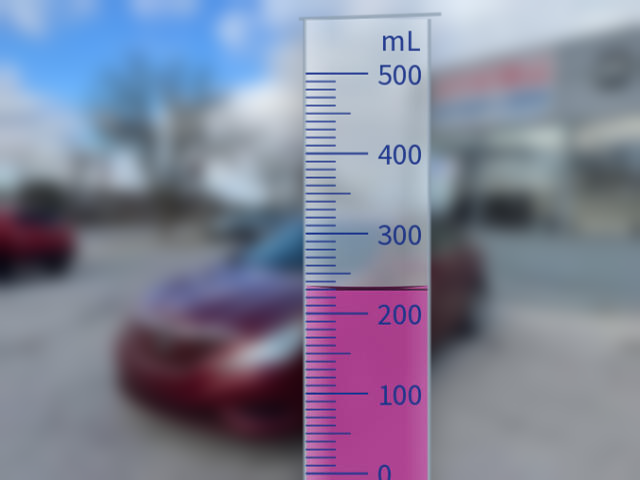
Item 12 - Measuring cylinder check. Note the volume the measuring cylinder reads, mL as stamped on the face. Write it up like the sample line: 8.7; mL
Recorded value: 230; mL
